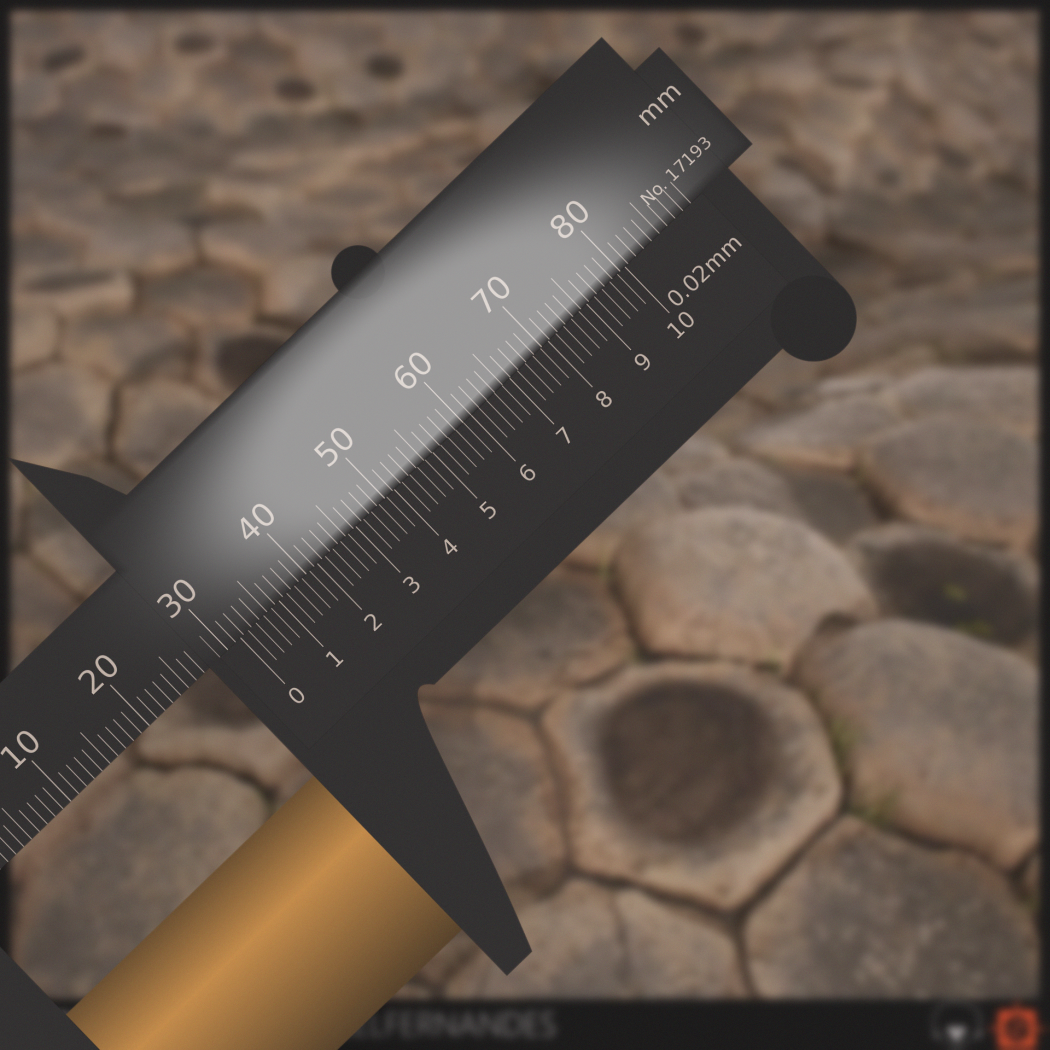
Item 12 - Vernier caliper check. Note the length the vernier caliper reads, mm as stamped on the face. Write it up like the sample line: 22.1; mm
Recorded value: 31.6; mm
